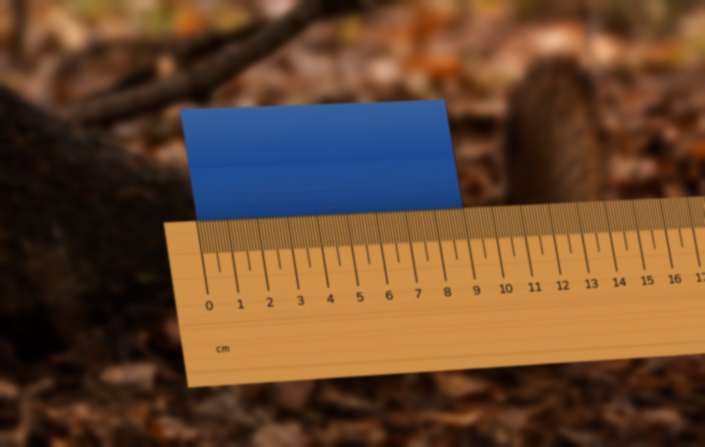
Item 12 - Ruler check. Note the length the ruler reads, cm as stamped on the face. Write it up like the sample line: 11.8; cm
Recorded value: 9; cm
